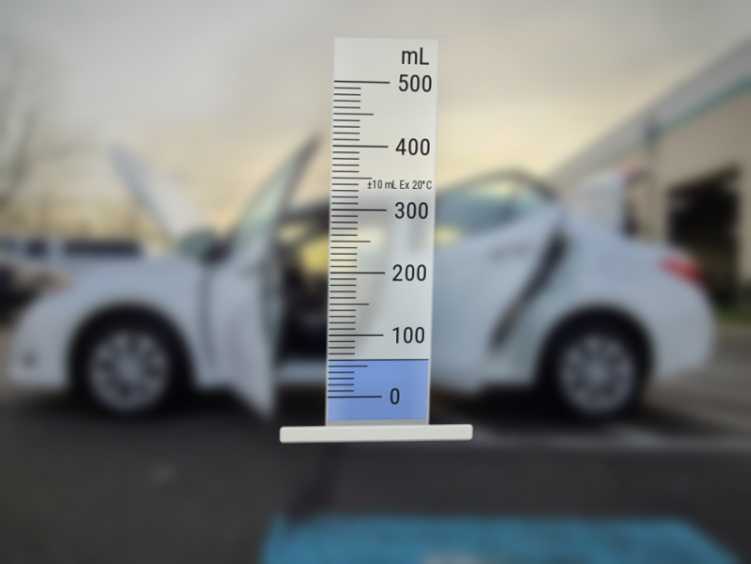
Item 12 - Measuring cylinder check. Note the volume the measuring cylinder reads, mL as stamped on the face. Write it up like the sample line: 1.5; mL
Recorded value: 60; mL
